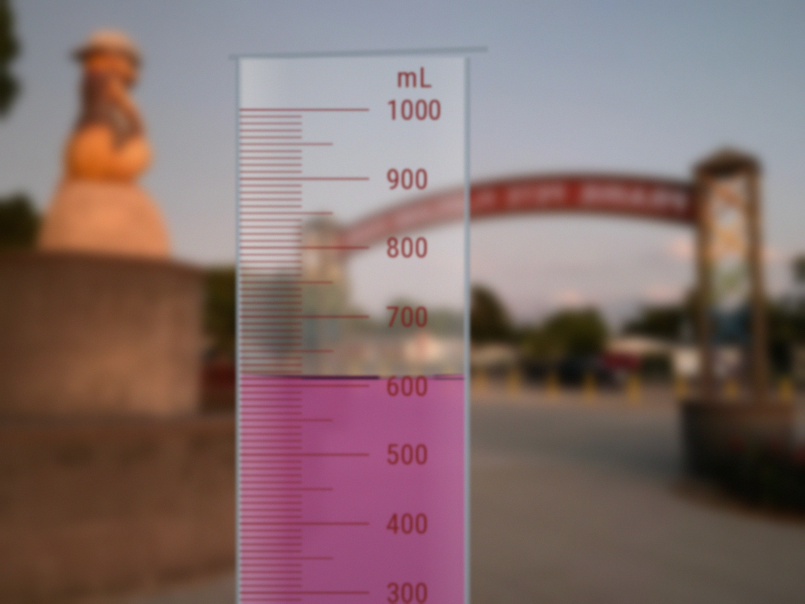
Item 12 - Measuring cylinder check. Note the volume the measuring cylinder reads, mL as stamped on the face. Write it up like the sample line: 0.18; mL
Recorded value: 610; mL
